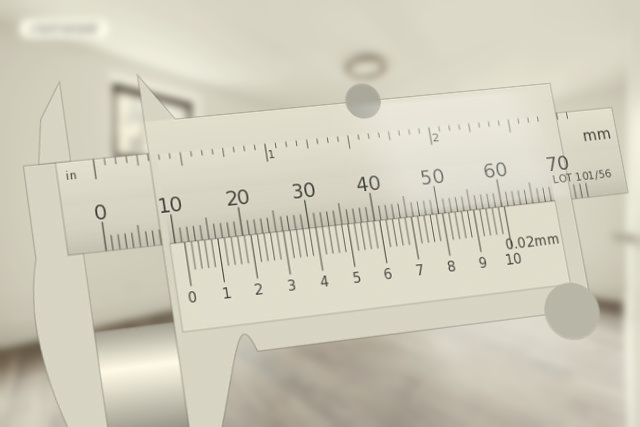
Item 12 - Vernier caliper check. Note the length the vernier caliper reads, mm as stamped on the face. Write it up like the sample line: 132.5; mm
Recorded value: 11.4; mm
